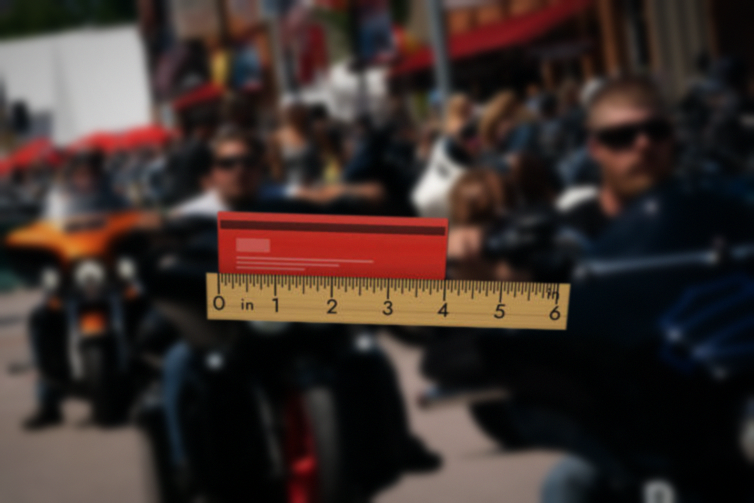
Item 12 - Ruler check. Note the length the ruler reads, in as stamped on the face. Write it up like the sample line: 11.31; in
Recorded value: 4; in
